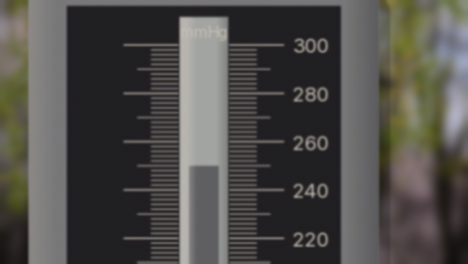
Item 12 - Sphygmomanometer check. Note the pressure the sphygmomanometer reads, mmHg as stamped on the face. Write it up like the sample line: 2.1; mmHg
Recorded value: 250; mmHg
